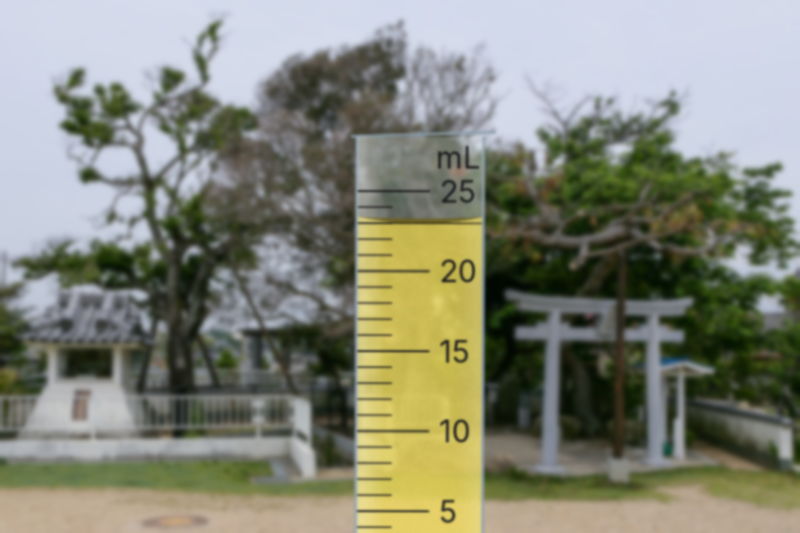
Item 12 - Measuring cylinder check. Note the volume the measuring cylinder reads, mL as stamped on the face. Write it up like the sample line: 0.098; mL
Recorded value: 23; mL
